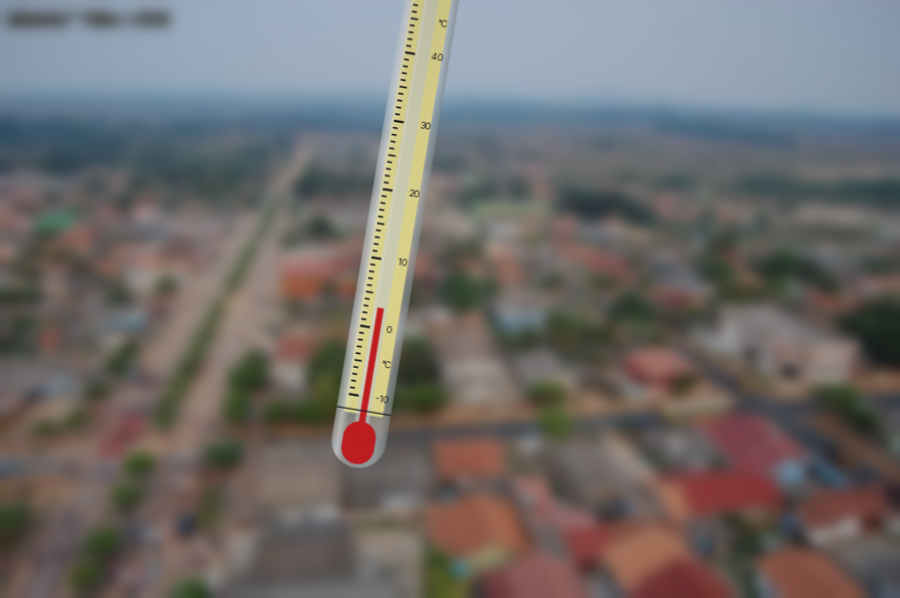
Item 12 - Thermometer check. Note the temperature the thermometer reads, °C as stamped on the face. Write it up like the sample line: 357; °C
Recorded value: 3; °C
